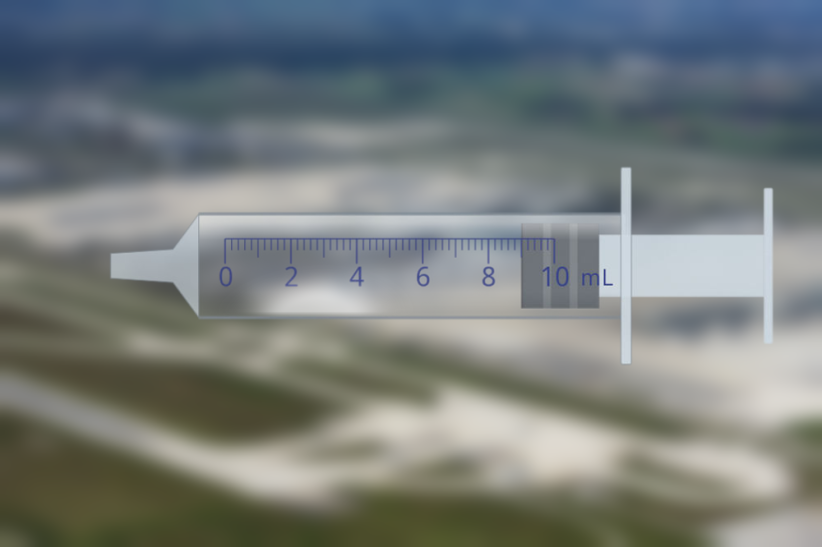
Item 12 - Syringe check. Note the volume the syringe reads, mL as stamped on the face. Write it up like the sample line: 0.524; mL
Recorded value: 9; mL
